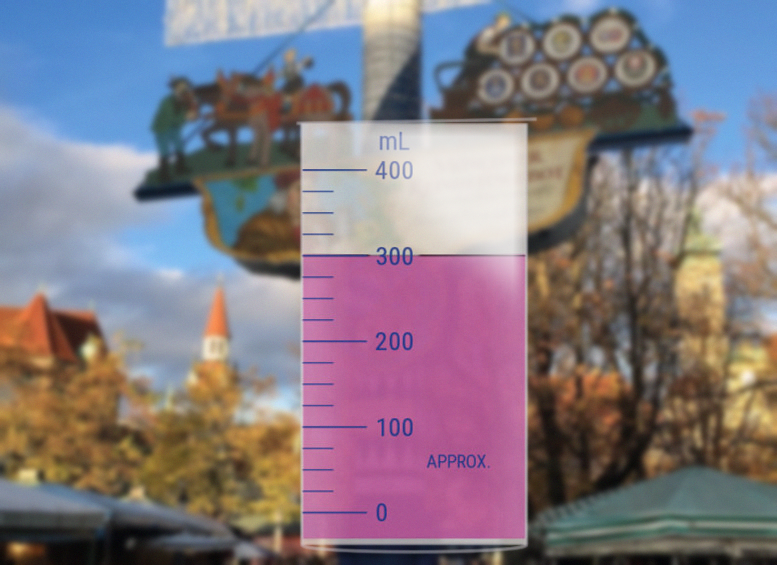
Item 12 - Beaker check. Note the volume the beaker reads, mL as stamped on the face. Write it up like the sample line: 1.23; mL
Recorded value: 300; mL
